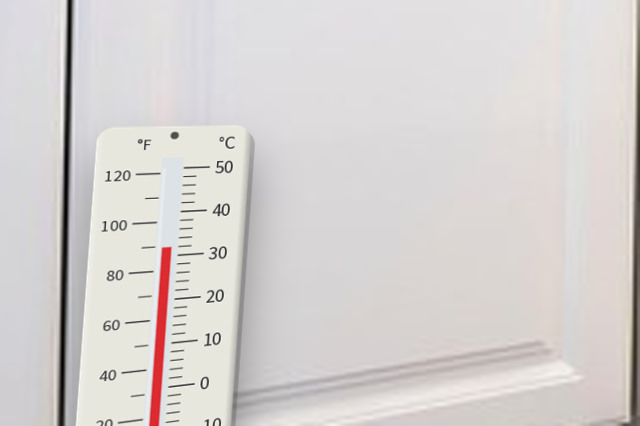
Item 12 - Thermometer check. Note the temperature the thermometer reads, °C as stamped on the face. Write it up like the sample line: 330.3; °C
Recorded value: 32; °C
